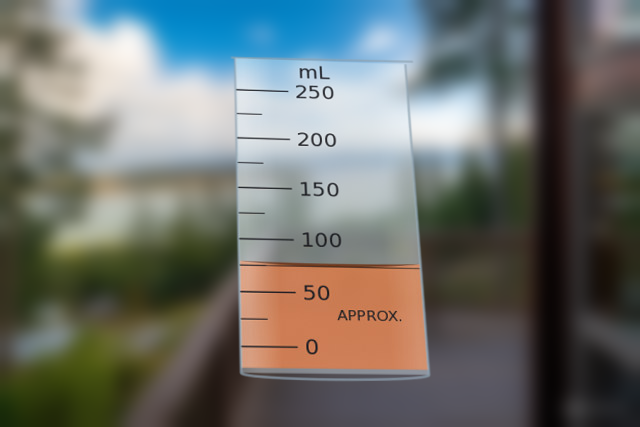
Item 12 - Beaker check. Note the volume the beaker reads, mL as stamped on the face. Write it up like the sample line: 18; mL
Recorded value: 75; mL
